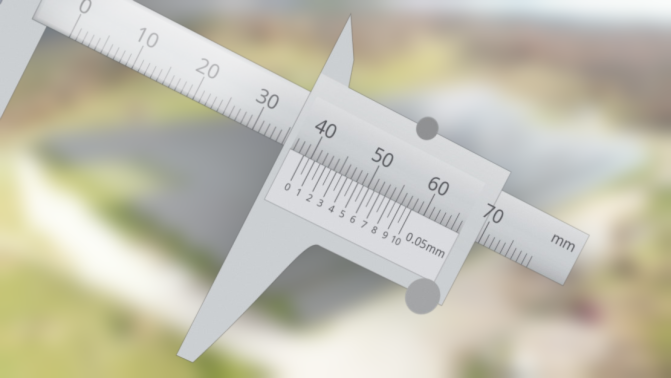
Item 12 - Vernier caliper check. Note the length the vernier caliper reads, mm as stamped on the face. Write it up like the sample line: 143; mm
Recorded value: 38.8; mm
